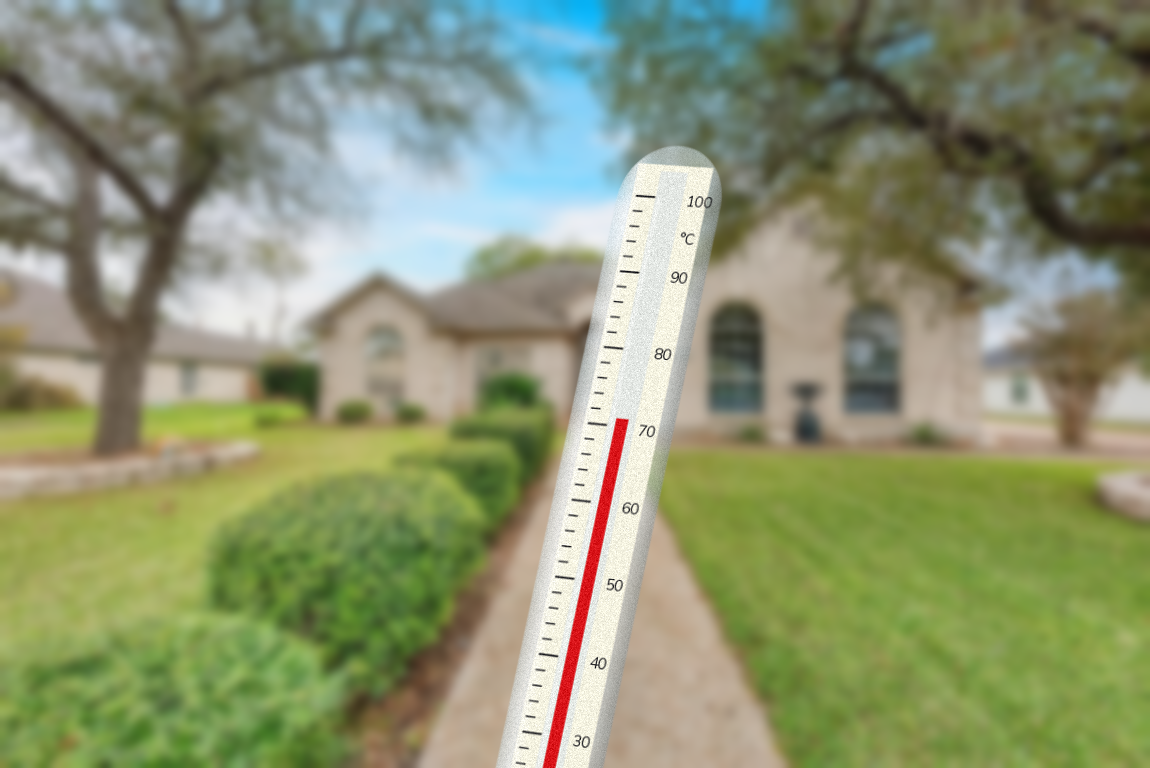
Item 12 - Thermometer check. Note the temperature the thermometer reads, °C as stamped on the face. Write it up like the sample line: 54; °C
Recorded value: 71; °C
